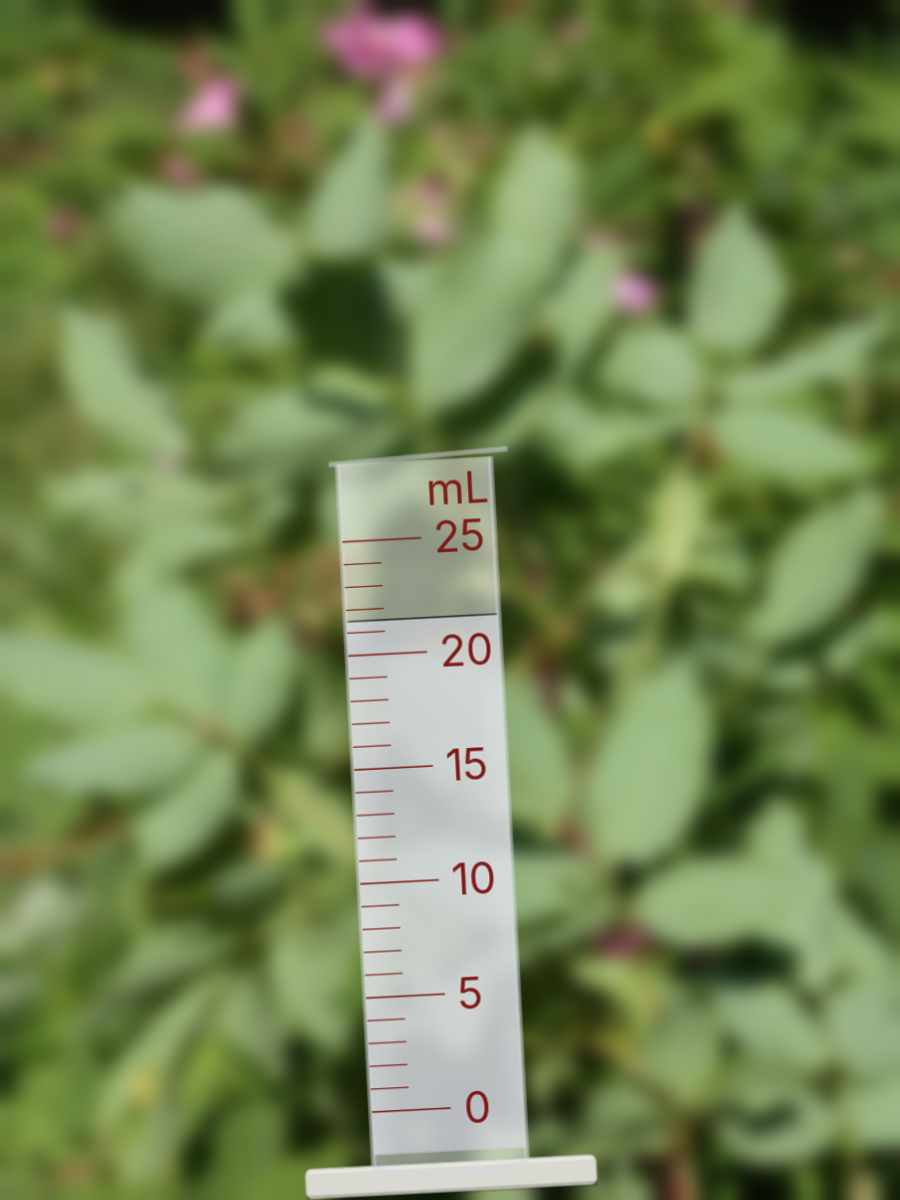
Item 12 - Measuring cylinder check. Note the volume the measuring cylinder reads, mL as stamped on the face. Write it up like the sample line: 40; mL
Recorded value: 21.5; mL
